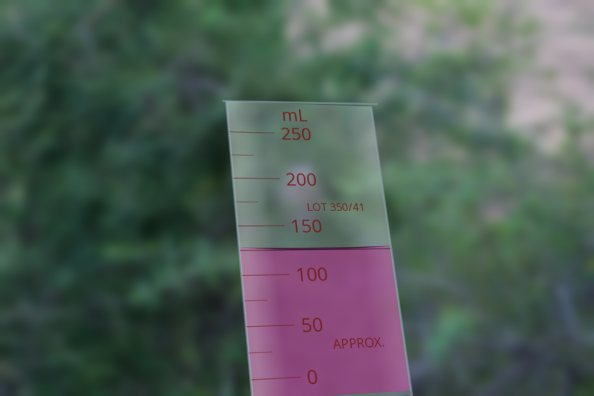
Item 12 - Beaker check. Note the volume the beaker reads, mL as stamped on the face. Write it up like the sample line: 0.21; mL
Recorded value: 125; mL
